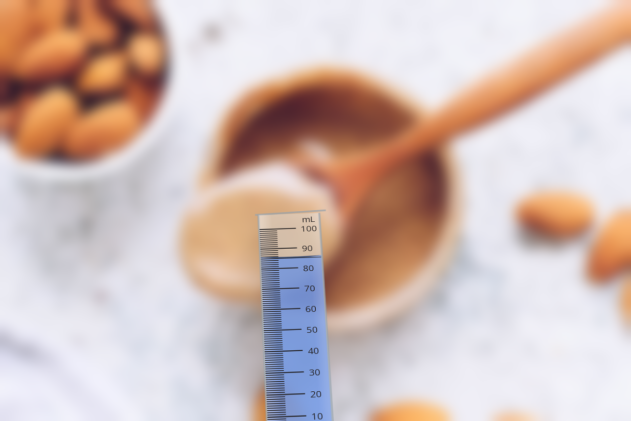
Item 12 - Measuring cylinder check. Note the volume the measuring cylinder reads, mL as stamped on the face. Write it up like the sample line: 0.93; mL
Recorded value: 85; mL
